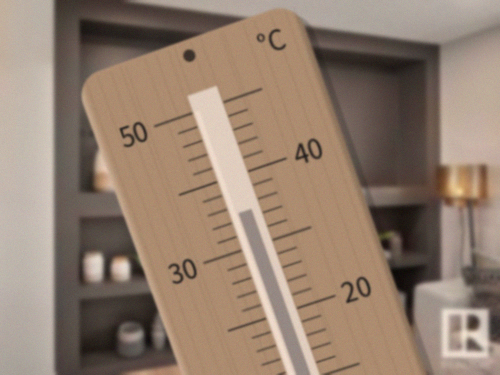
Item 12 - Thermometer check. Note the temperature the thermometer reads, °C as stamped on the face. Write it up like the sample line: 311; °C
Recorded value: 35; °C
